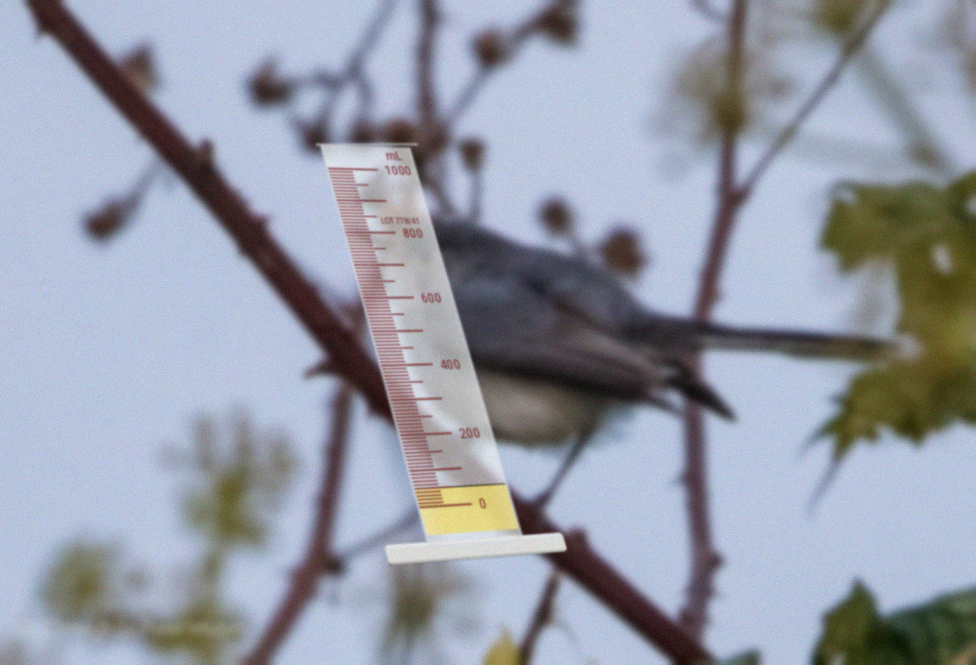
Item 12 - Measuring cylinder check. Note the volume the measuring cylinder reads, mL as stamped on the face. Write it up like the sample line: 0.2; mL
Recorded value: 50; mL
